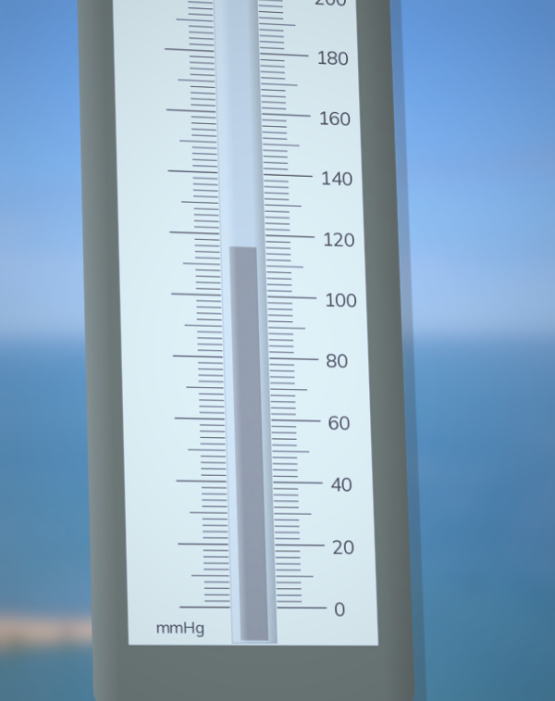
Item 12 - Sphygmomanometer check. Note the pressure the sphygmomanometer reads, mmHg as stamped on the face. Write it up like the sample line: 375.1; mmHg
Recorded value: 116; mmHg
